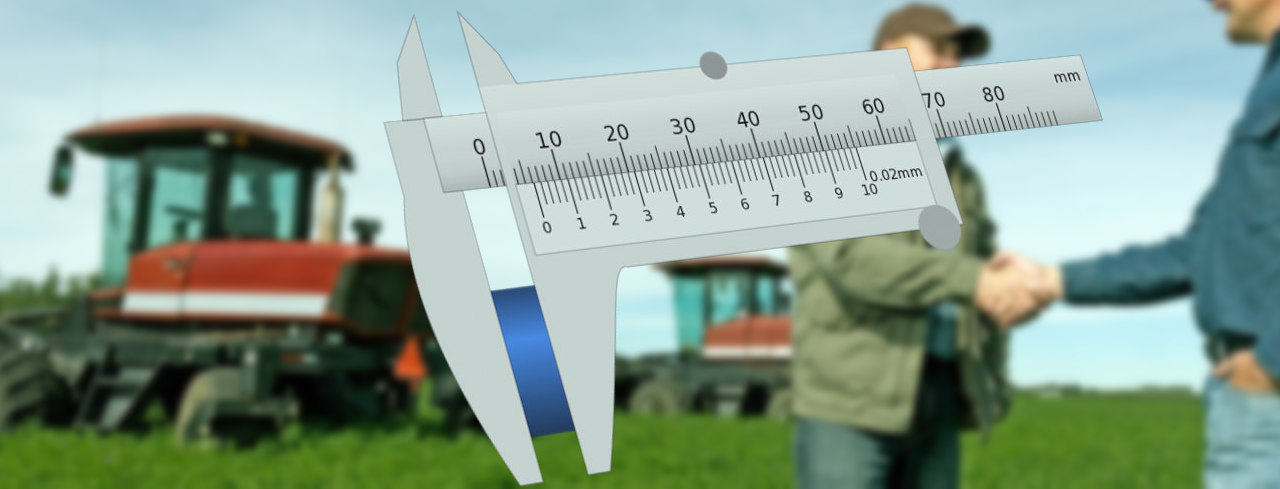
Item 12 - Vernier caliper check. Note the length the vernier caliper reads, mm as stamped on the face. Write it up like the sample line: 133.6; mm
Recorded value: 6.2; mm
